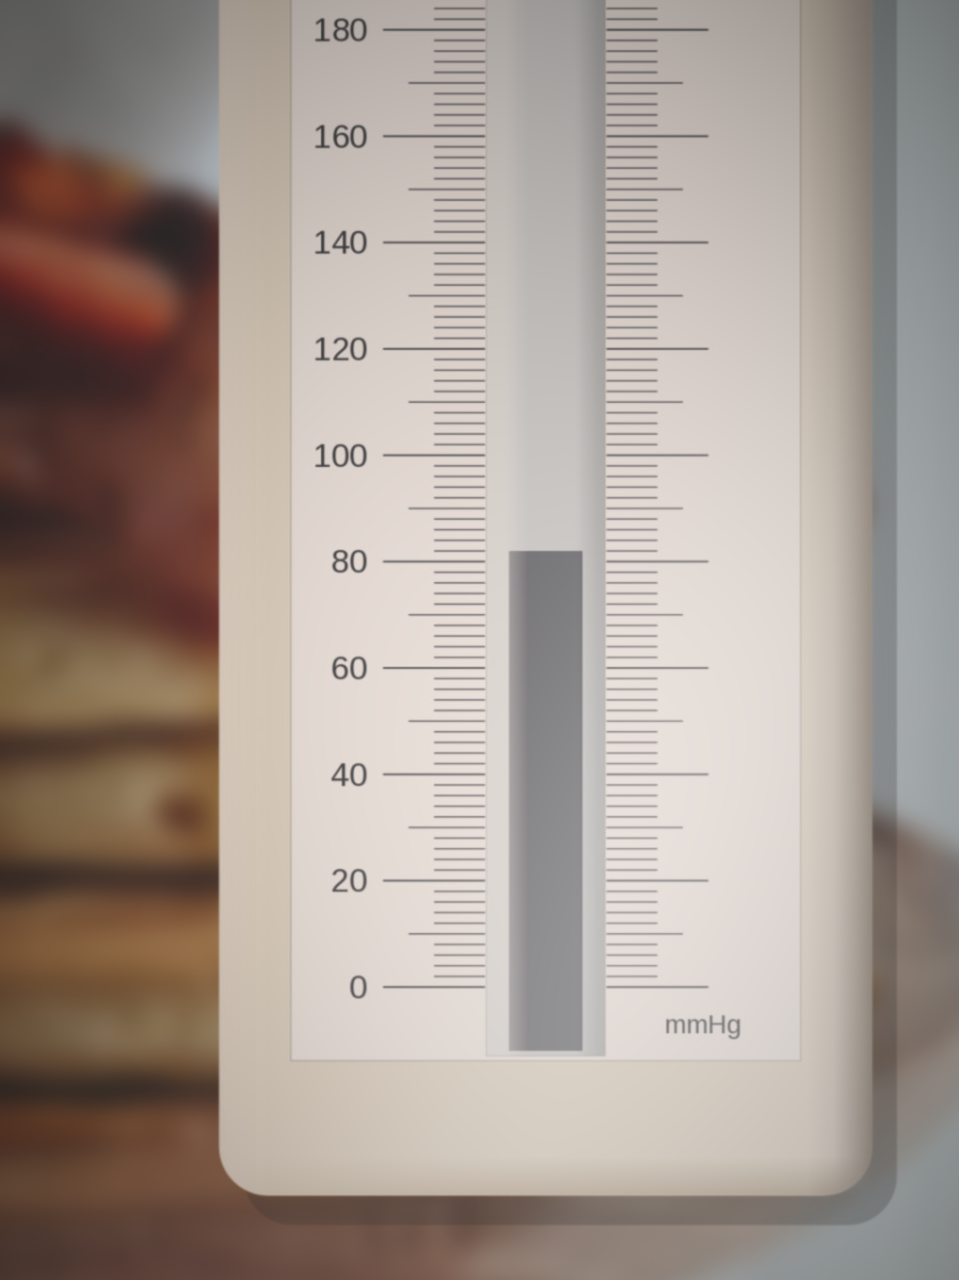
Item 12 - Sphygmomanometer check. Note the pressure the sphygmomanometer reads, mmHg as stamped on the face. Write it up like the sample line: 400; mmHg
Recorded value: 82; mmHg
